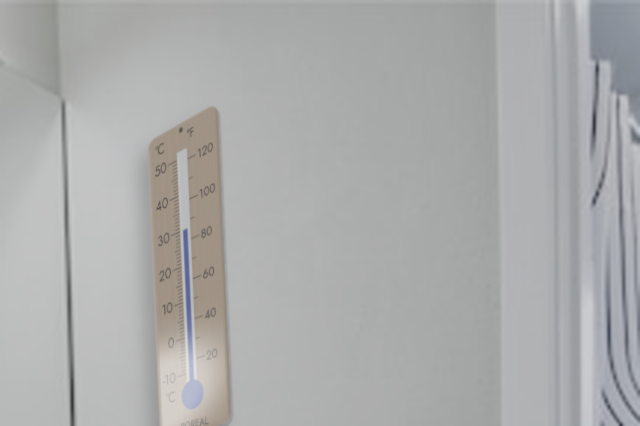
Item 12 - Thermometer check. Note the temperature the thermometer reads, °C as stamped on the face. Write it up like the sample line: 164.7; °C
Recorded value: 30; °C
